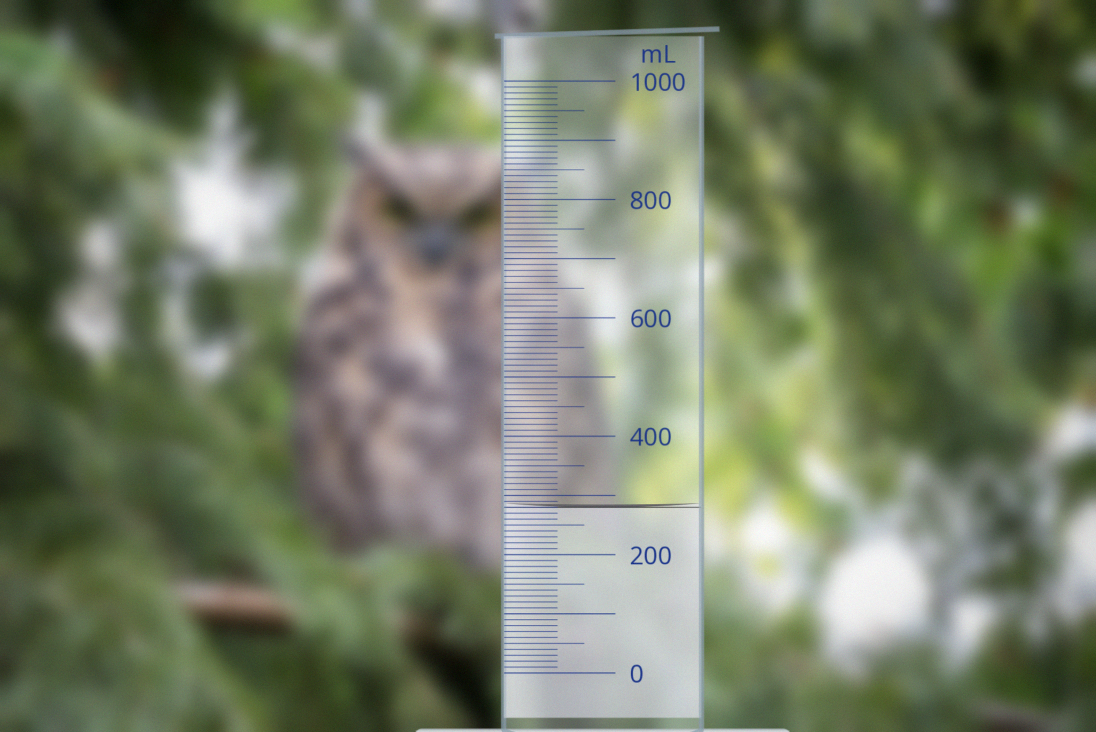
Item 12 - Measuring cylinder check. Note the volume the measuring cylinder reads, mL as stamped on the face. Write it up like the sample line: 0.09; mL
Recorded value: 280; mL
